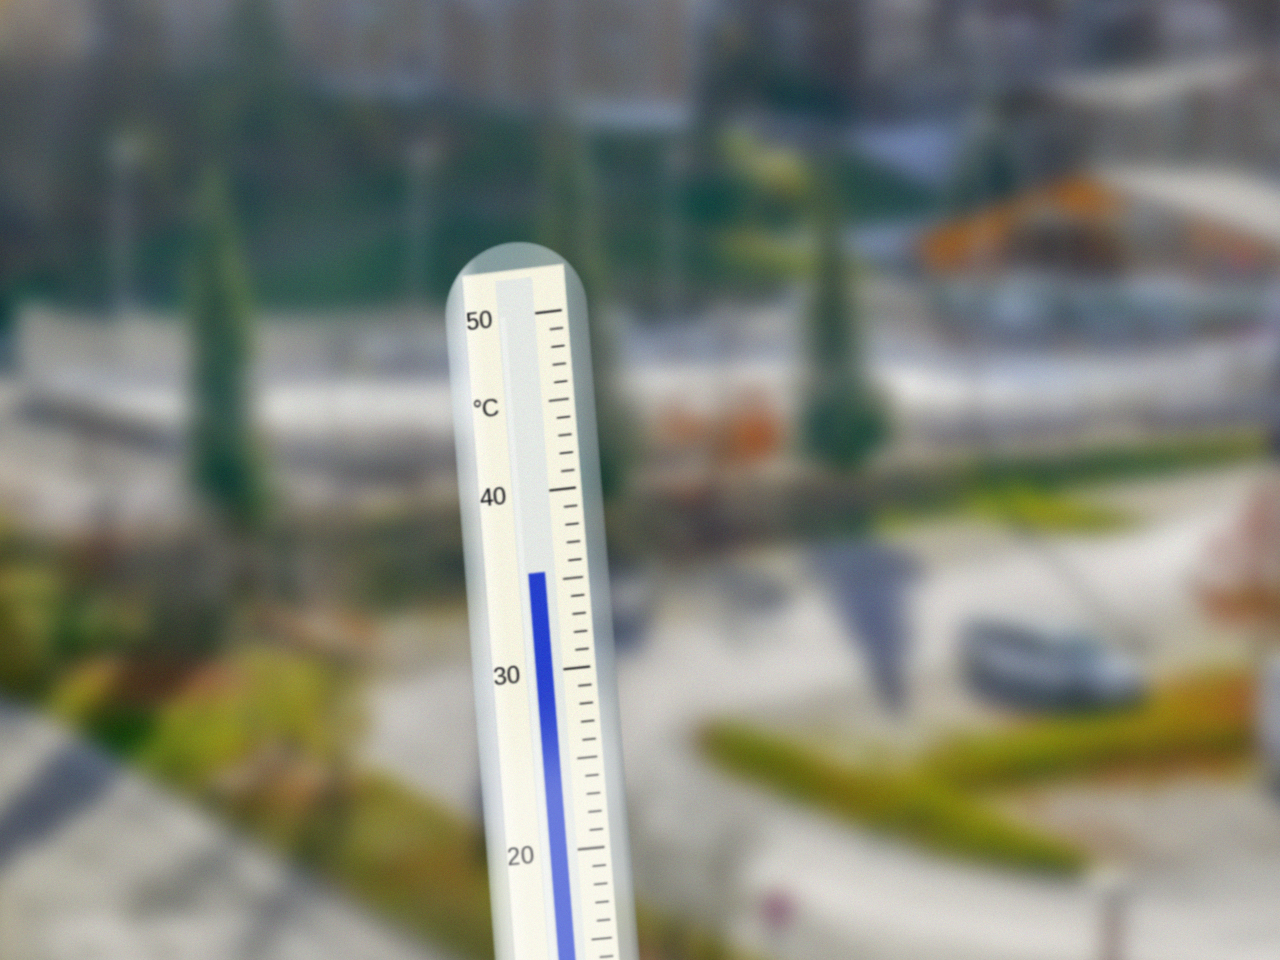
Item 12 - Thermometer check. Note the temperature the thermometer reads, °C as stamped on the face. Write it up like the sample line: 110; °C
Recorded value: 35.5; °C
